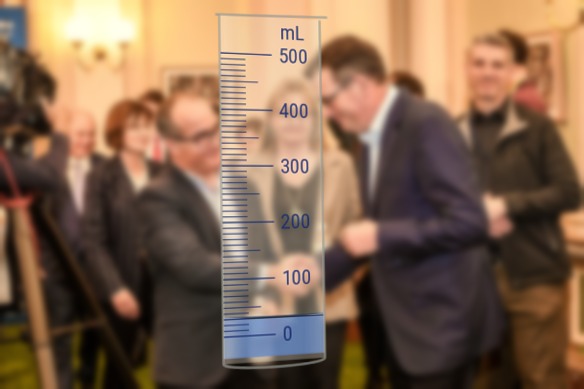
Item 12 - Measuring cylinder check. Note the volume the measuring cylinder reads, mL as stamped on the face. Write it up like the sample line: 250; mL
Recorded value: 30; mL
